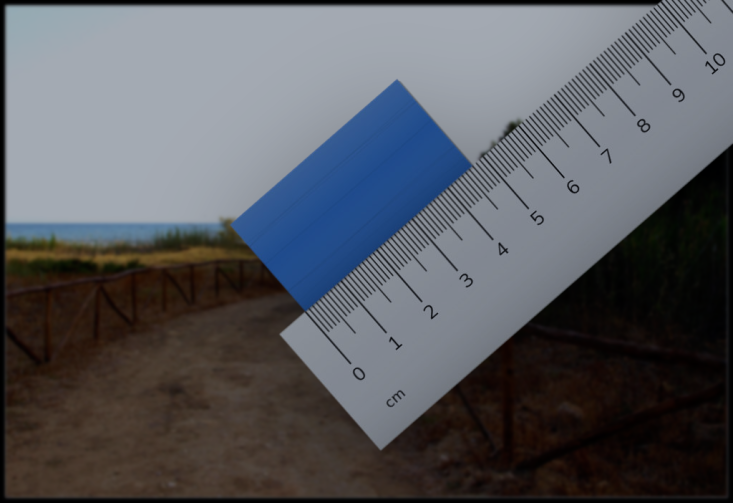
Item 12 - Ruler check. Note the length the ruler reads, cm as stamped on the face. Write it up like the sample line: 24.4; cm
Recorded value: 4.7; cm
